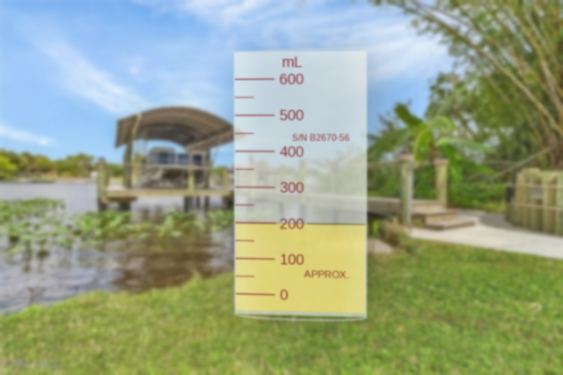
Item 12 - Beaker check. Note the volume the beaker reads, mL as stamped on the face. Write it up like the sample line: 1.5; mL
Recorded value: 200; mL
